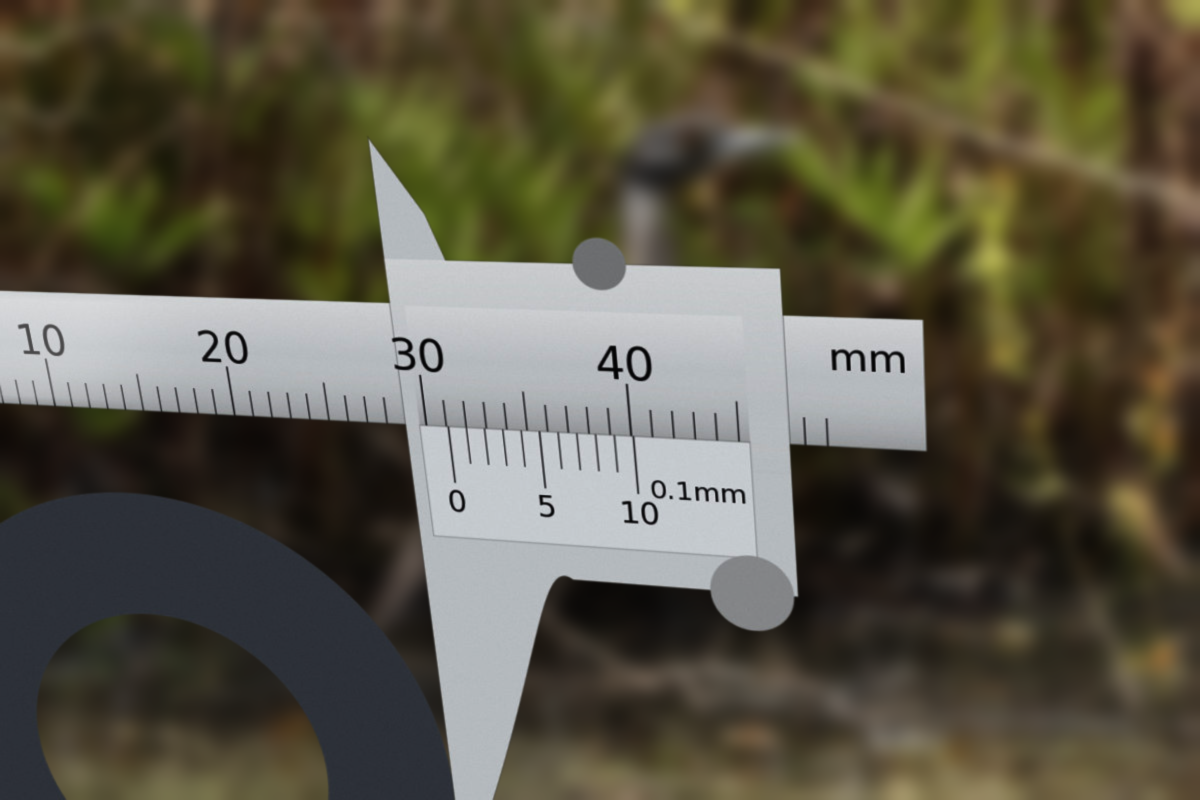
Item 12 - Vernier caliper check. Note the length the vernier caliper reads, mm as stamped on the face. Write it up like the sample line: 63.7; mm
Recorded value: 31.1; mm
